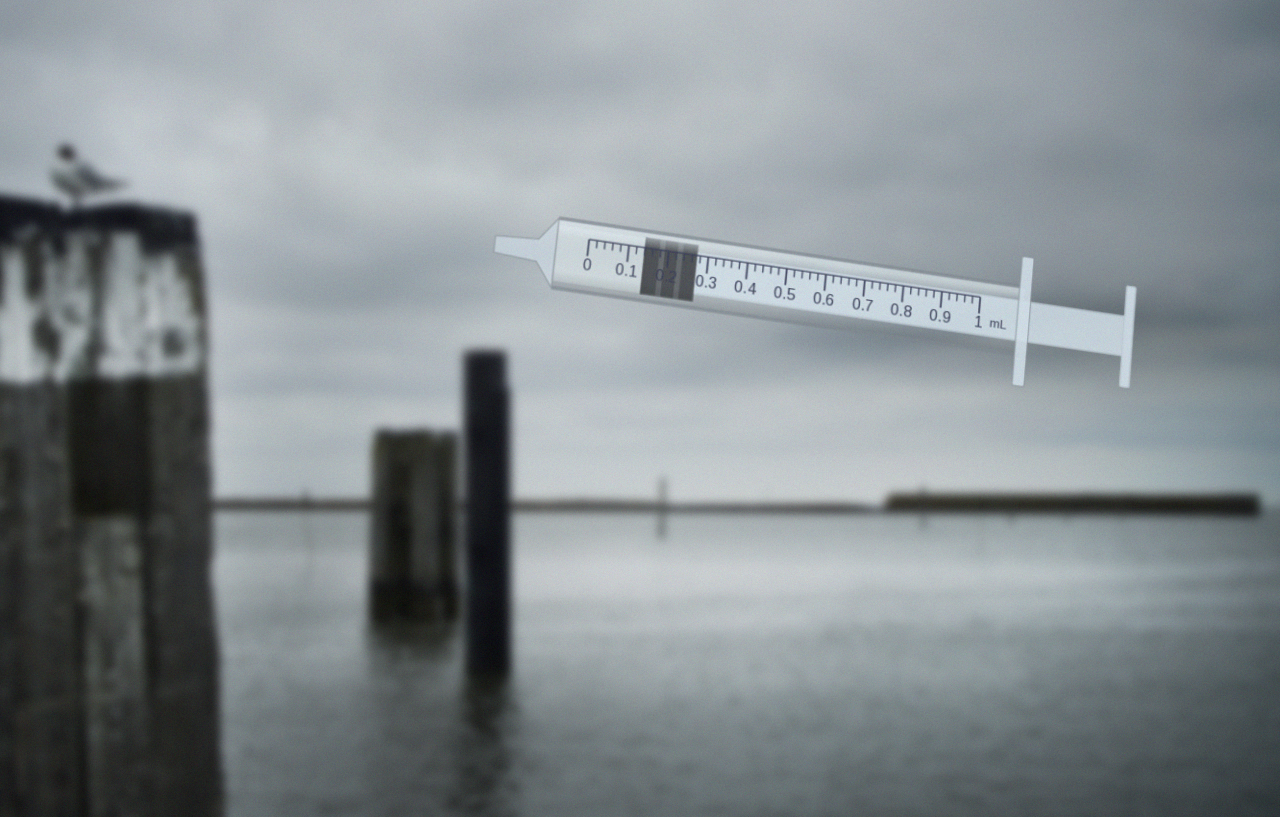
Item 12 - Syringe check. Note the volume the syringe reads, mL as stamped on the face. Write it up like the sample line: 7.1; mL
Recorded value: 0.14; mL
